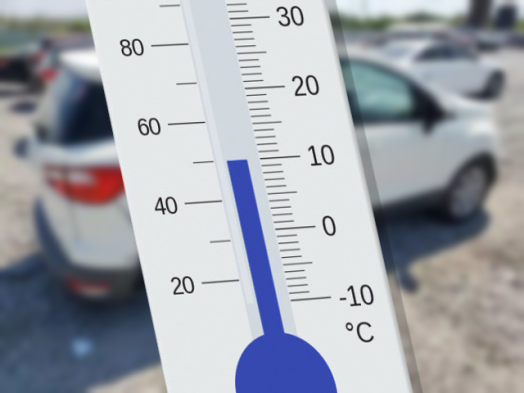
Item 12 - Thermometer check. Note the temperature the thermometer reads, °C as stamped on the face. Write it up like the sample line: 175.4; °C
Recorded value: 10; °C
